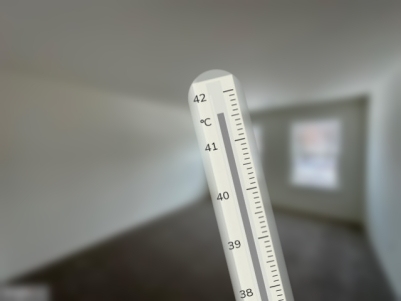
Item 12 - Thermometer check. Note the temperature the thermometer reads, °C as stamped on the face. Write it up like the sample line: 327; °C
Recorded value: 41.6; °C
